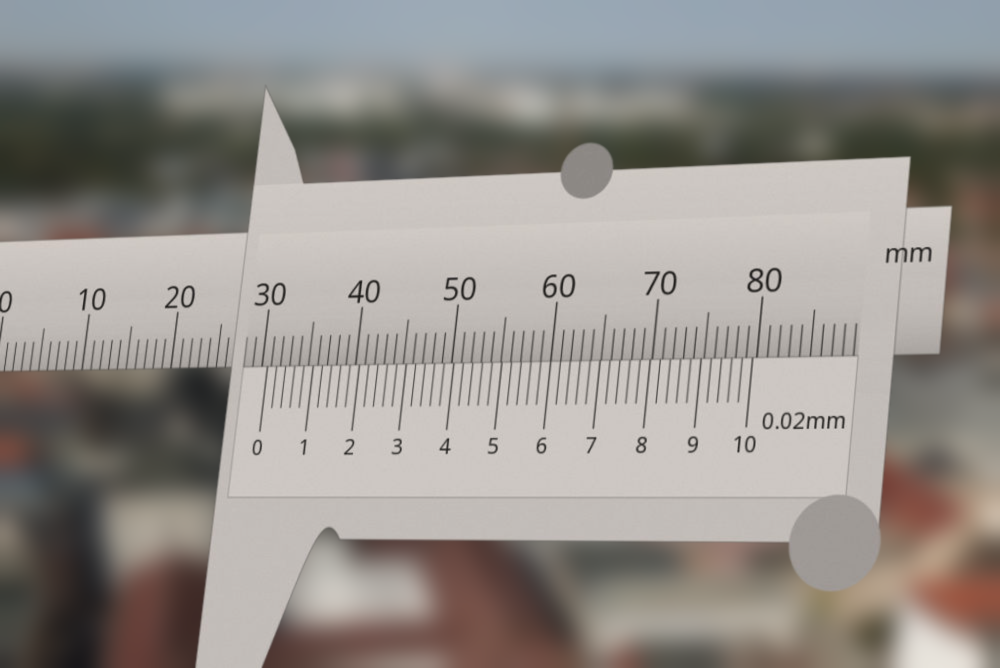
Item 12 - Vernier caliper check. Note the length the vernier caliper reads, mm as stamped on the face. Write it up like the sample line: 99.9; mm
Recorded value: 30.6; mm
